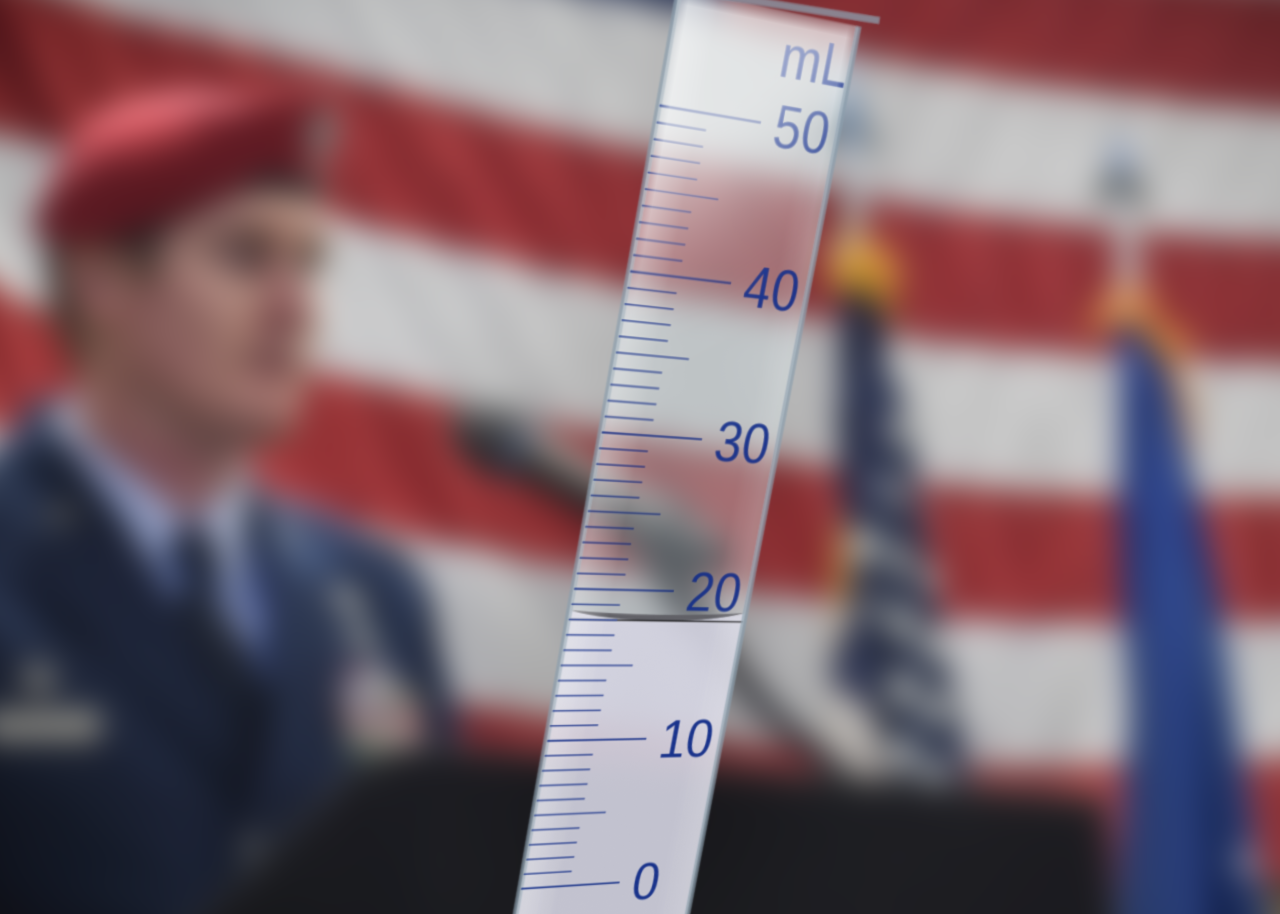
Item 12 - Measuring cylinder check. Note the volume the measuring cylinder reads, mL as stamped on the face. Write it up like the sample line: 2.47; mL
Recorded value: 18; mL
